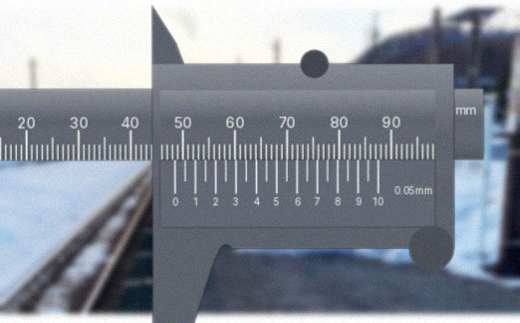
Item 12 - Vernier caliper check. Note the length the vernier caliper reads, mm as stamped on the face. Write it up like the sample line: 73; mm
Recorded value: 48.5; mm
